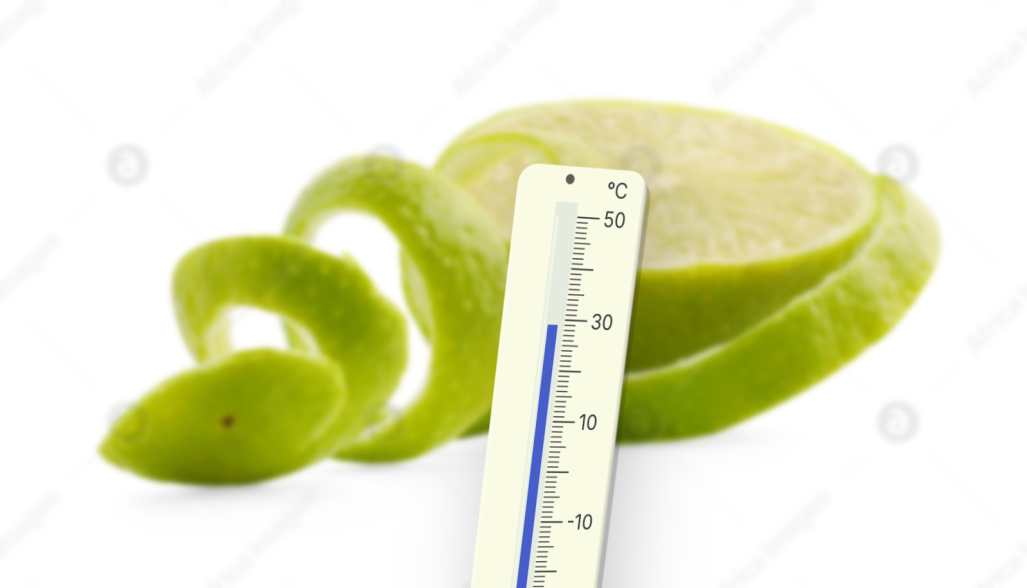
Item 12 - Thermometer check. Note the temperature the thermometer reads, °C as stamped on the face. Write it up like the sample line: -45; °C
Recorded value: 29; °C
